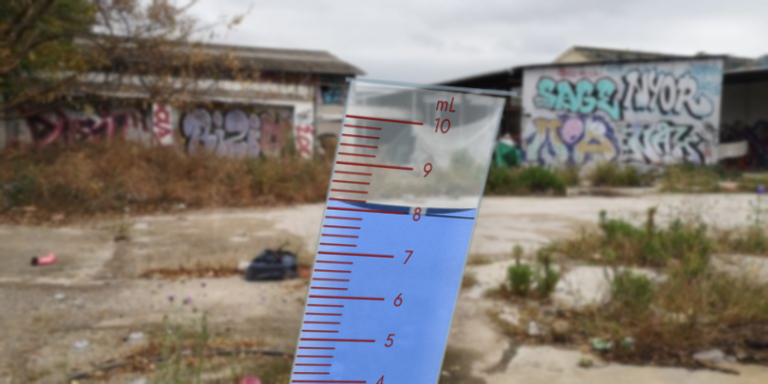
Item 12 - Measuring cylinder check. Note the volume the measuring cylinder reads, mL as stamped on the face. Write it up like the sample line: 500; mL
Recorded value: 8; mL
